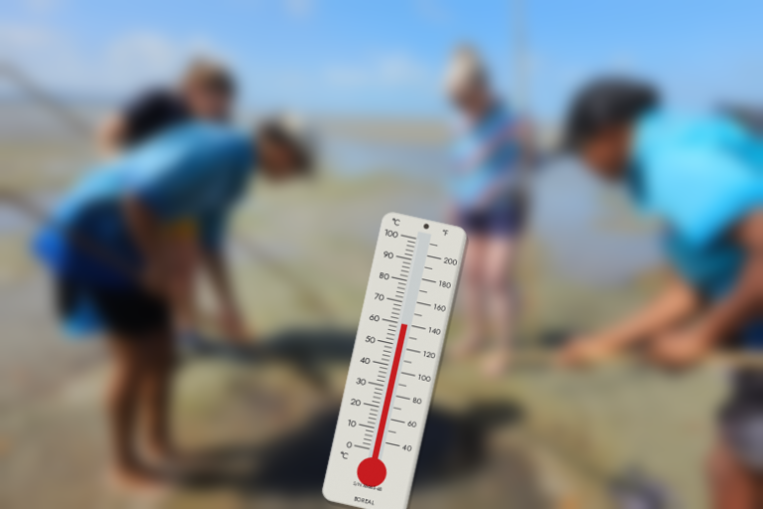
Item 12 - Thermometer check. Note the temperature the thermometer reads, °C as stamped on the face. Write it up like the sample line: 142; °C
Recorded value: 60; °C
